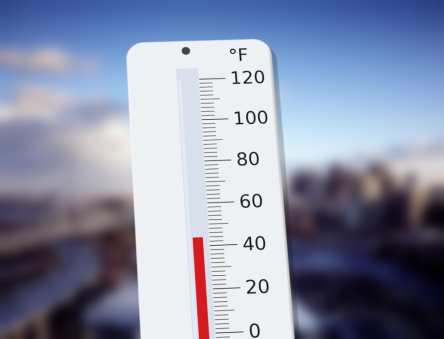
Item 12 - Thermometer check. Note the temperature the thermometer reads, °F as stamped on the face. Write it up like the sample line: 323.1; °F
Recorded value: 44; °F
